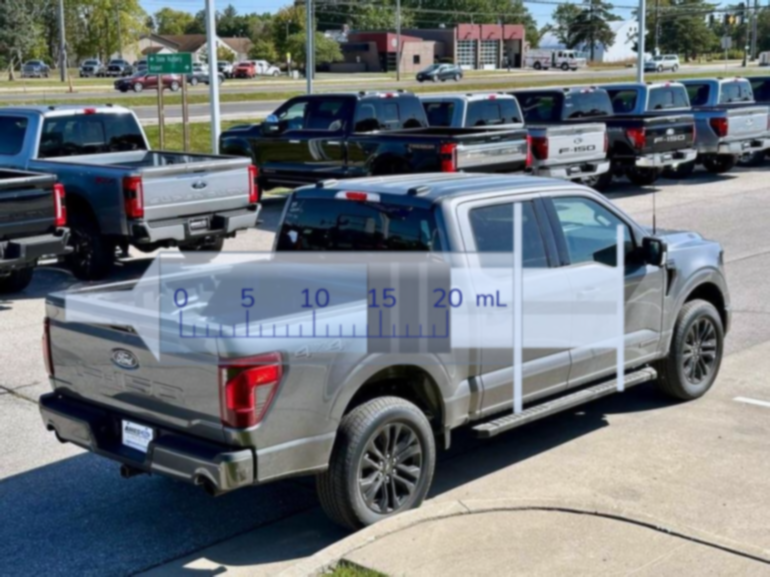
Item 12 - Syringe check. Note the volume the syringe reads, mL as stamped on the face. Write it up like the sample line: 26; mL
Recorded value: 14; mL
